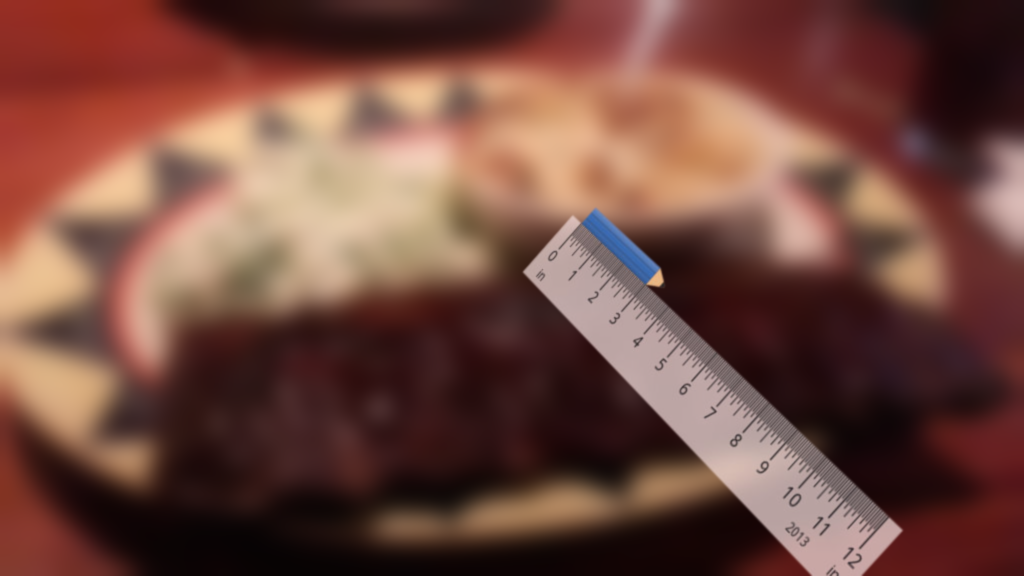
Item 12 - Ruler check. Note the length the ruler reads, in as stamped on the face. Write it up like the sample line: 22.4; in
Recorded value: 3.5; in
